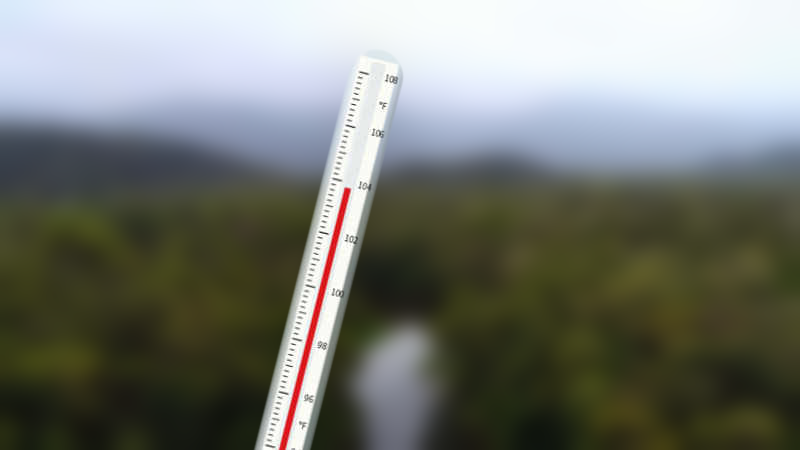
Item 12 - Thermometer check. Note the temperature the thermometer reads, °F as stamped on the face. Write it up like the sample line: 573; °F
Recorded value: 103.8; °F
